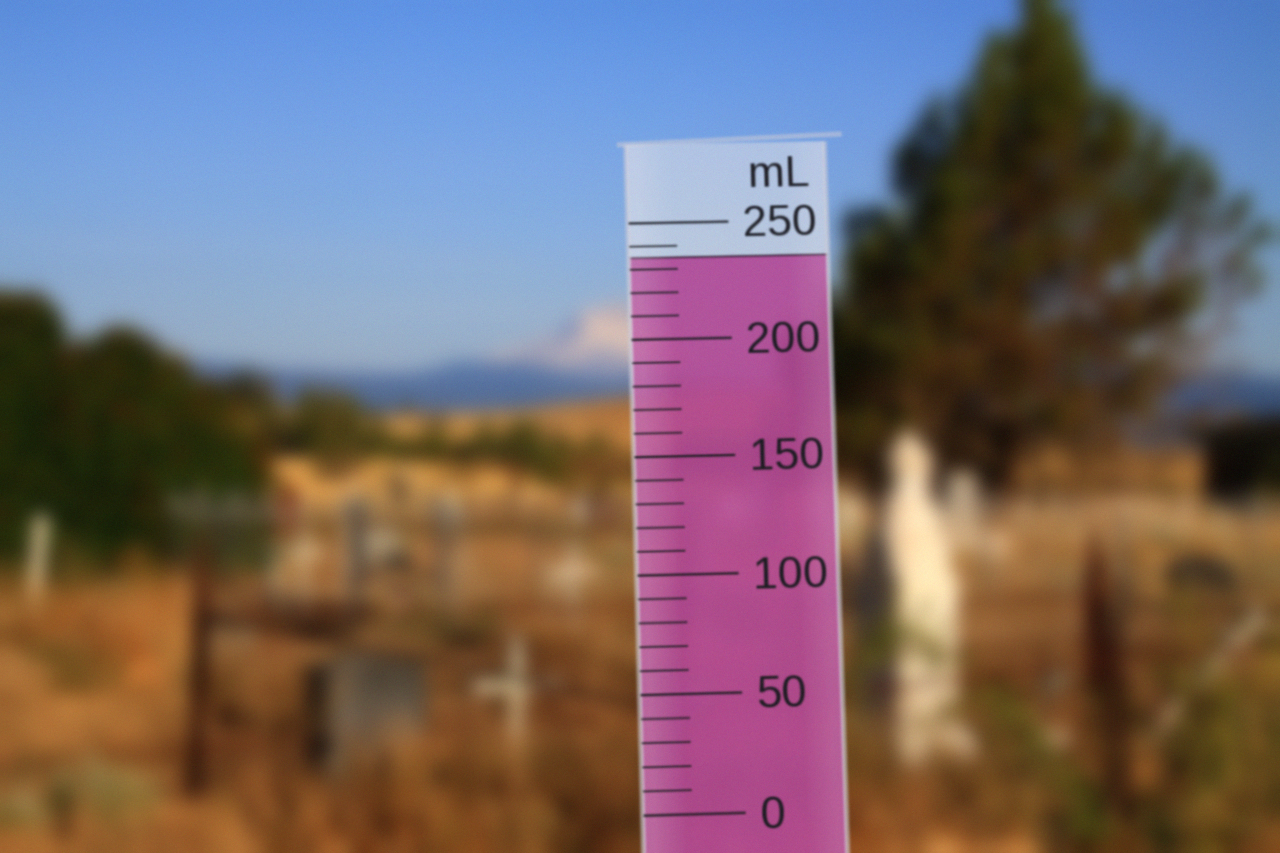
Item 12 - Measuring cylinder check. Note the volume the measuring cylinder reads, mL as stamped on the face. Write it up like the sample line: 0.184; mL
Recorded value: 235; mL
